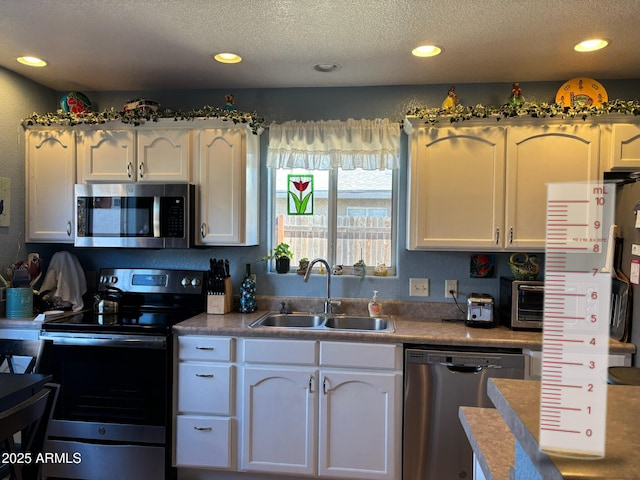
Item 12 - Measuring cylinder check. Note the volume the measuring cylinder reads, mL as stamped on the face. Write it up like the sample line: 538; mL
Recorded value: 7; mL
